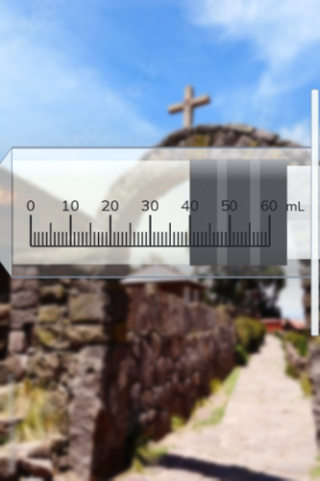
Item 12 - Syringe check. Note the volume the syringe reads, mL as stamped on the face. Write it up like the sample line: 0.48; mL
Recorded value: 40; mL
